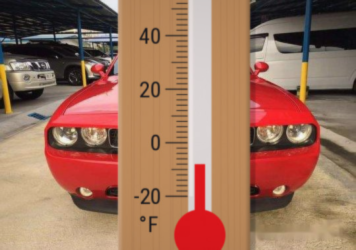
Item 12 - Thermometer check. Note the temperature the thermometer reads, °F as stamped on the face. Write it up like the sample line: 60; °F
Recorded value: -8; °F
